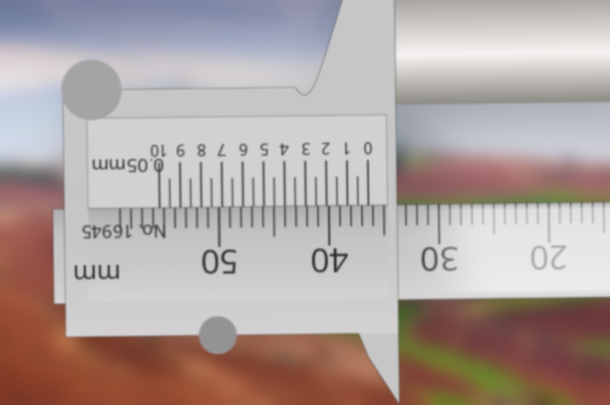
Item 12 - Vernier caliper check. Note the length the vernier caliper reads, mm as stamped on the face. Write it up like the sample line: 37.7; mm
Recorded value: 36.4; mm
